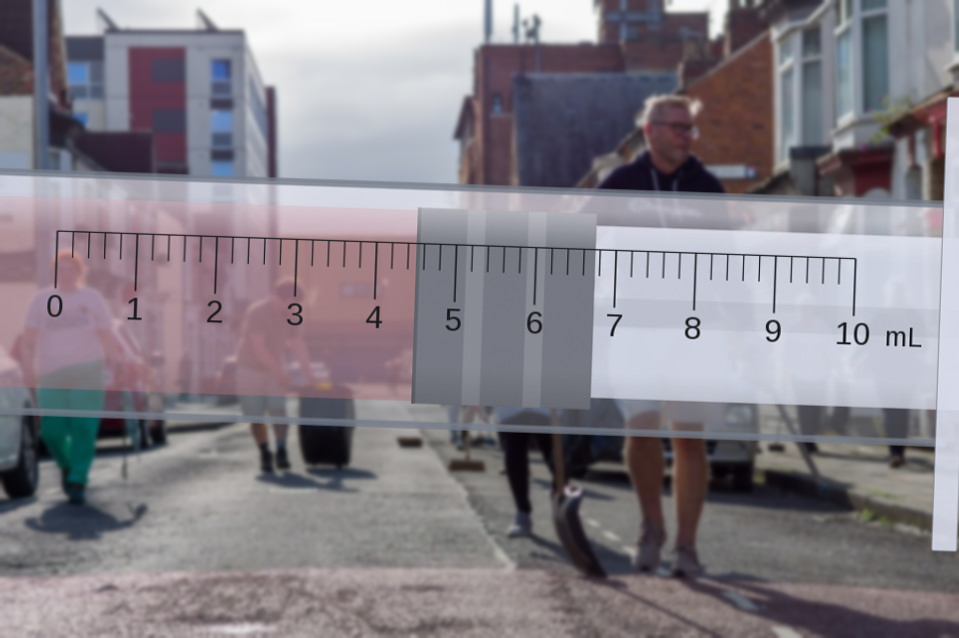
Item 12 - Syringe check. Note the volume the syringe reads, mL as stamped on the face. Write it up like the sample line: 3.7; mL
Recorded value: 4.5; mL
